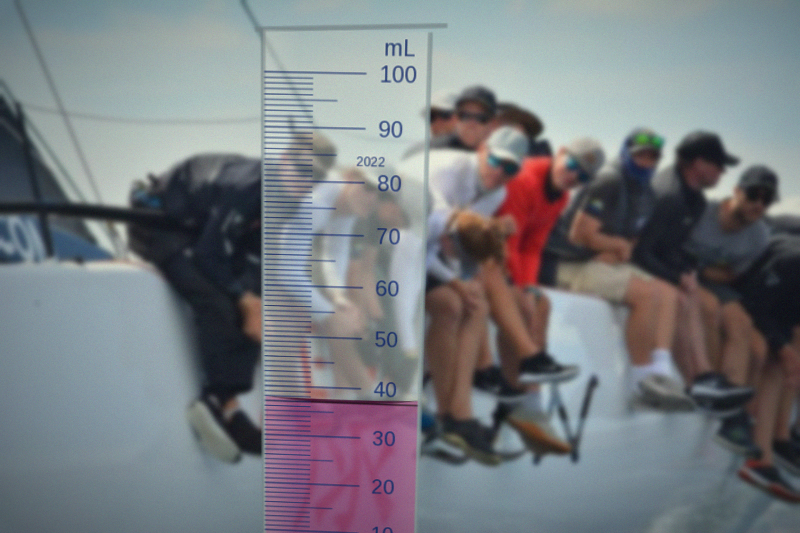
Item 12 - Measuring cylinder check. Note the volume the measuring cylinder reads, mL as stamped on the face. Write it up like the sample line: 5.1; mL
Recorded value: 37; mL
